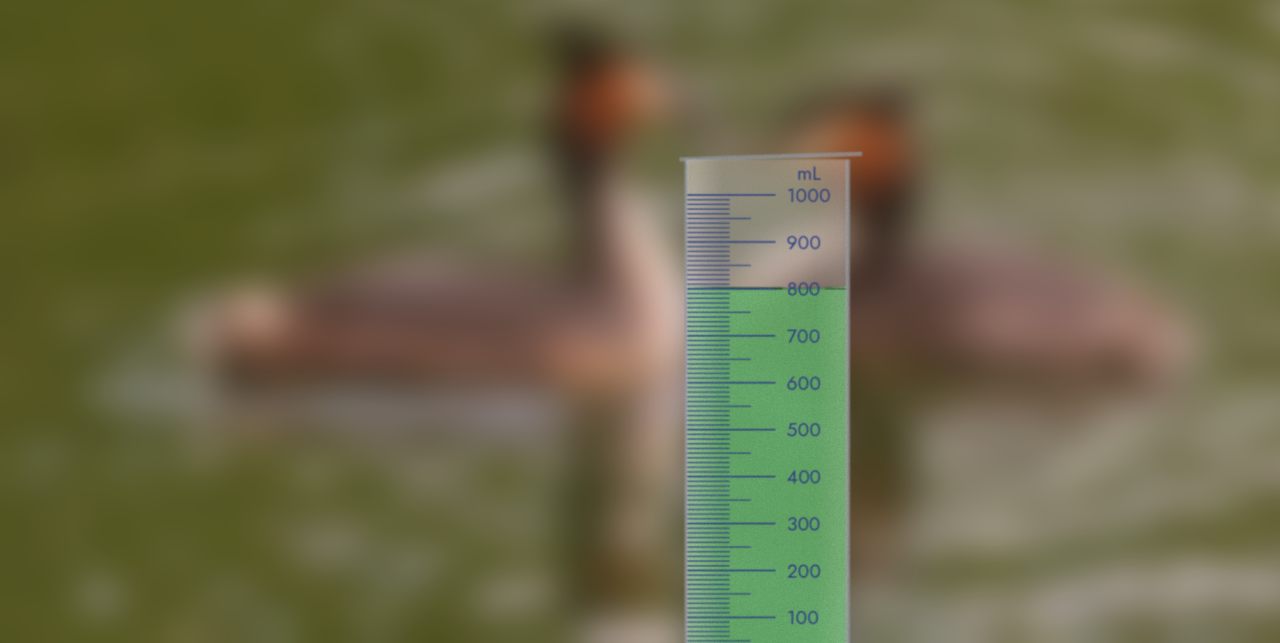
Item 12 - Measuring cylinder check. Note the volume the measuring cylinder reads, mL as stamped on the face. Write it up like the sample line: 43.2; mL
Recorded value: 800; mL
